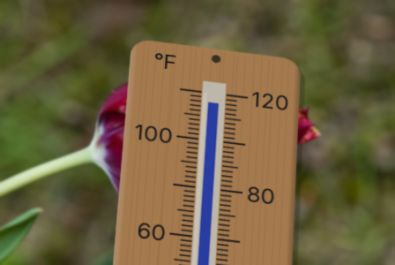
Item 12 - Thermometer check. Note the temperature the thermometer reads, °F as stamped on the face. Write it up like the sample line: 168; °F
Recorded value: 116; °F
